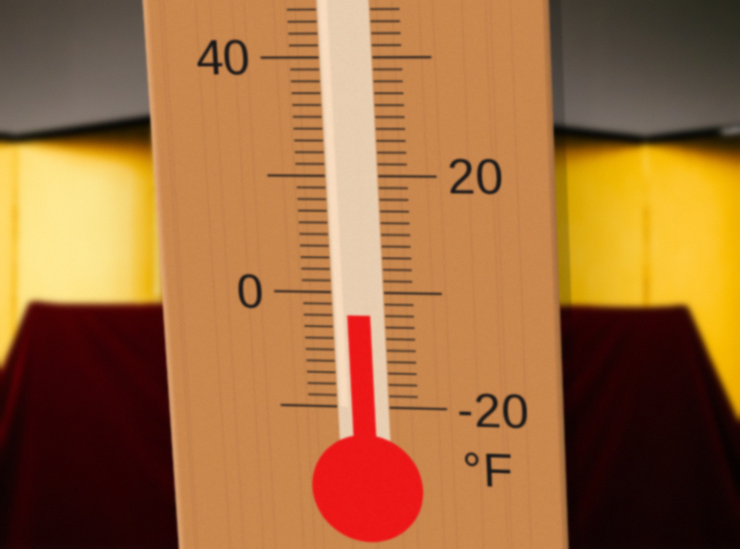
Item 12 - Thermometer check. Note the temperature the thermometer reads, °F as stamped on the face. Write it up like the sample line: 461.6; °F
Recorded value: -4; °F
